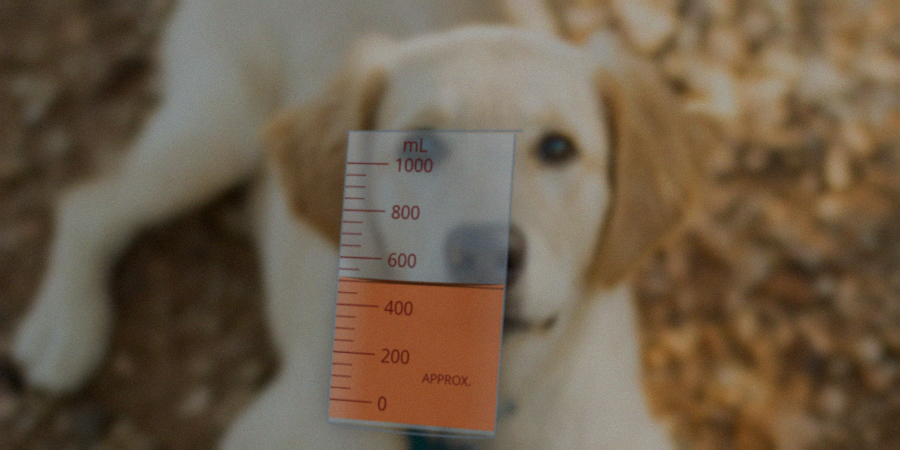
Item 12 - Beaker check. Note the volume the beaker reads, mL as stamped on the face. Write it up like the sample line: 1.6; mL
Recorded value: 500; mL
